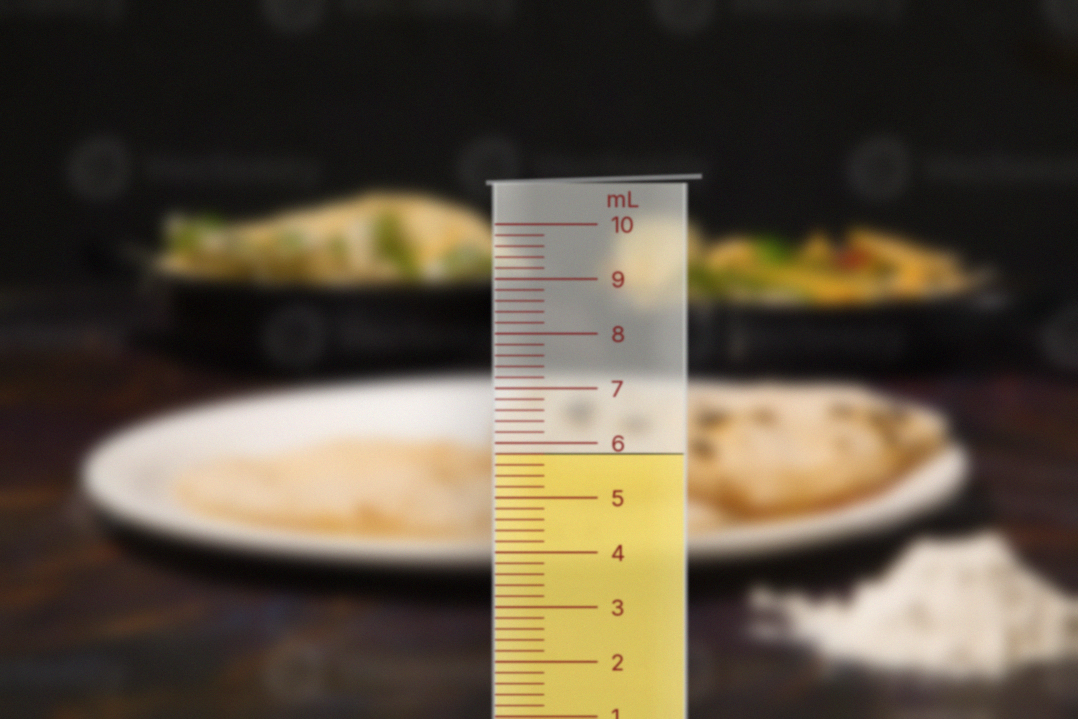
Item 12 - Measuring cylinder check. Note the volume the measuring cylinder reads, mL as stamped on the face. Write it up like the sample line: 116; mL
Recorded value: 5.8; mL
